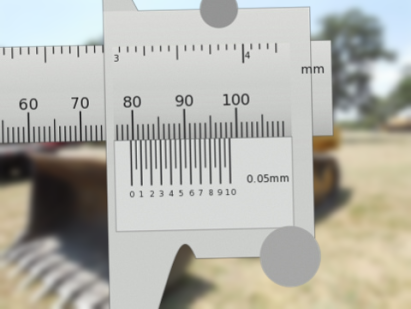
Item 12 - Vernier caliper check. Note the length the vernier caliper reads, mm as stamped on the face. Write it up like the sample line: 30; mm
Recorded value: 79.6; mm
